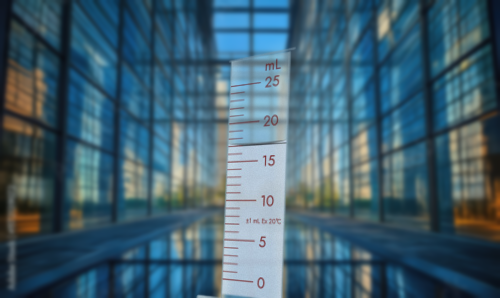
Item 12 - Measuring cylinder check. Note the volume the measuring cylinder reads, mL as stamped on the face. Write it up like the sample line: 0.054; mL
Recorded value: 17; mL
